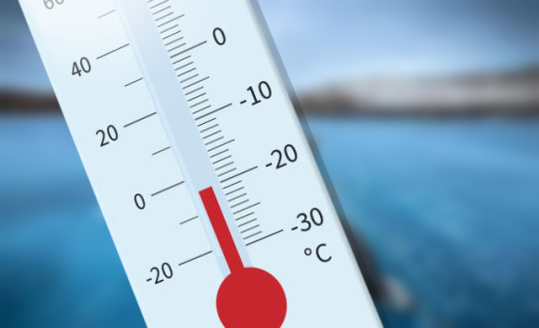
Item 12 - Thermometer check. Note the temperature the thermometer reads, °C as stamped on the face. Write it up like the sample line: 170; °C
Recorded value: -20; °C
